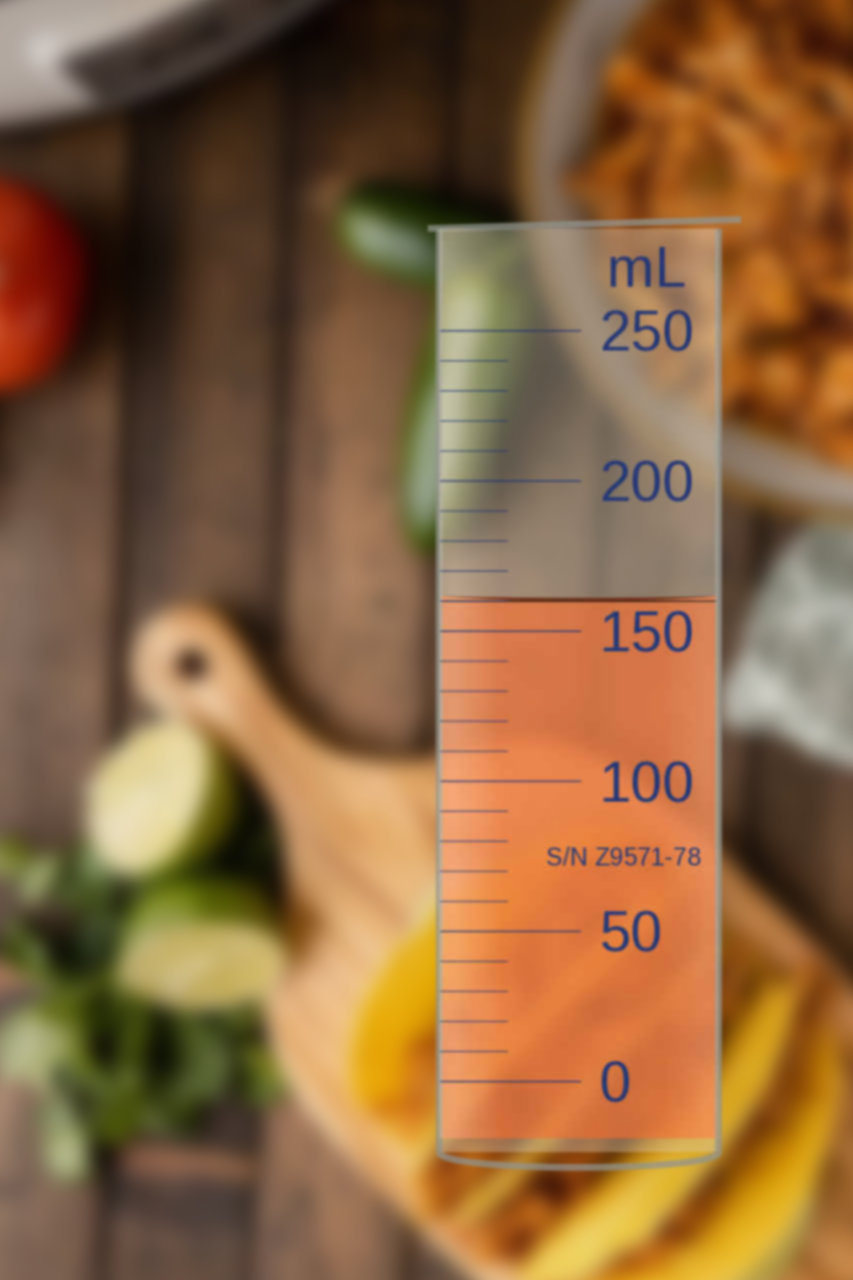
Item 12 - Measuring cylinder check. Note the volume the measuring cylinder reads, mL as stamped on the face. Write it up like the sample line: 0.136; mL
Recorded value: 160; mL
